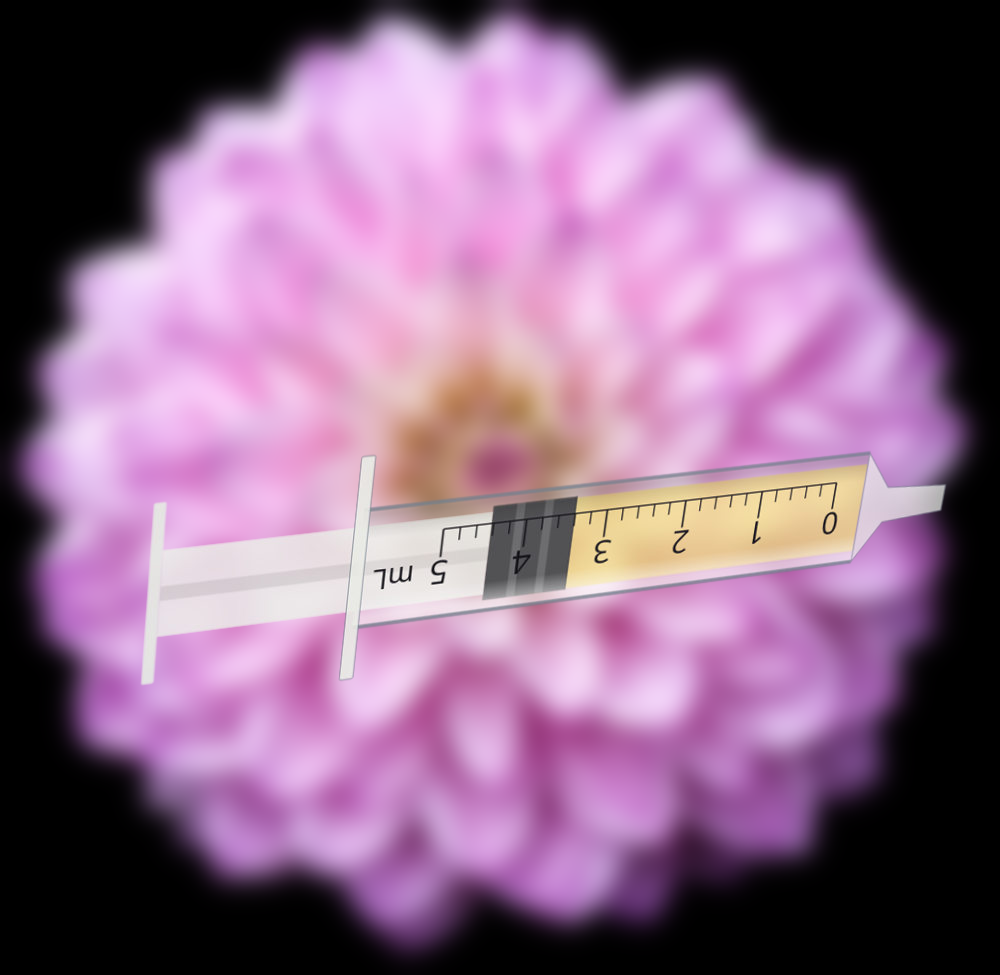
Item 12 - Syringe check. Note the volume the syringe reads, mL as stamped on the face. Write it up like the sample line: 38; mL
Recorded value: 3.4; mL
